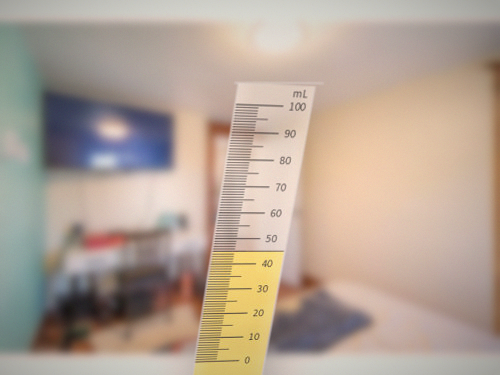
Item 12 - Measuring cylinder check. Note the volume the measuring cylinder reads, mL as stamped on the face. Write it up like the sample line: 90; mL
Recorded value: 45; mL
